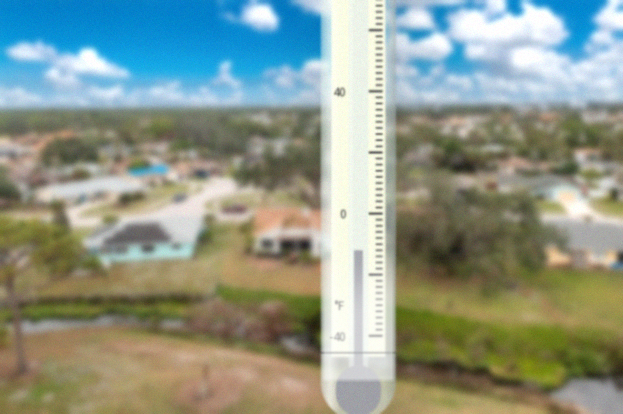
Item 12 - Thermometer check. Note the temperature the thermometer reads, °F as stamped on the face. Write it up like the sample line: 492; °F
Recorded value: -12; °F
